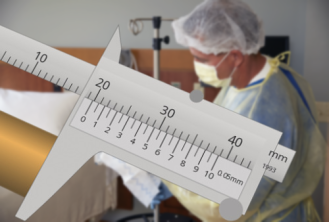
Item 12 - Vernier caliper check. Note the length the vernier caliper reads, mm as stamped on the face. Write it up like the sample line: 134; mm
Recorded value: 19.8; mm
